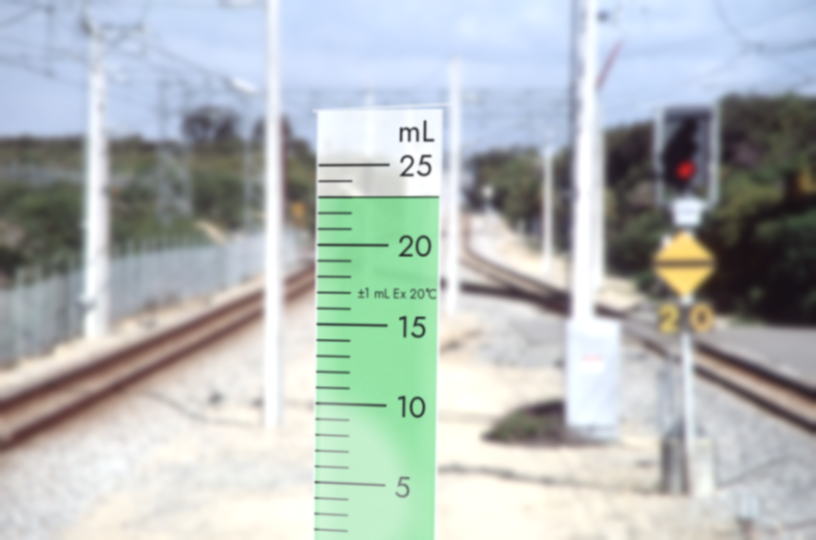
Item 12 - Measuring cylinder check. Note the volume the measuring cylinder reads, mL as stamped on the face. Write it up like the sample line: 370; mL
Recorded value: 23; mL
